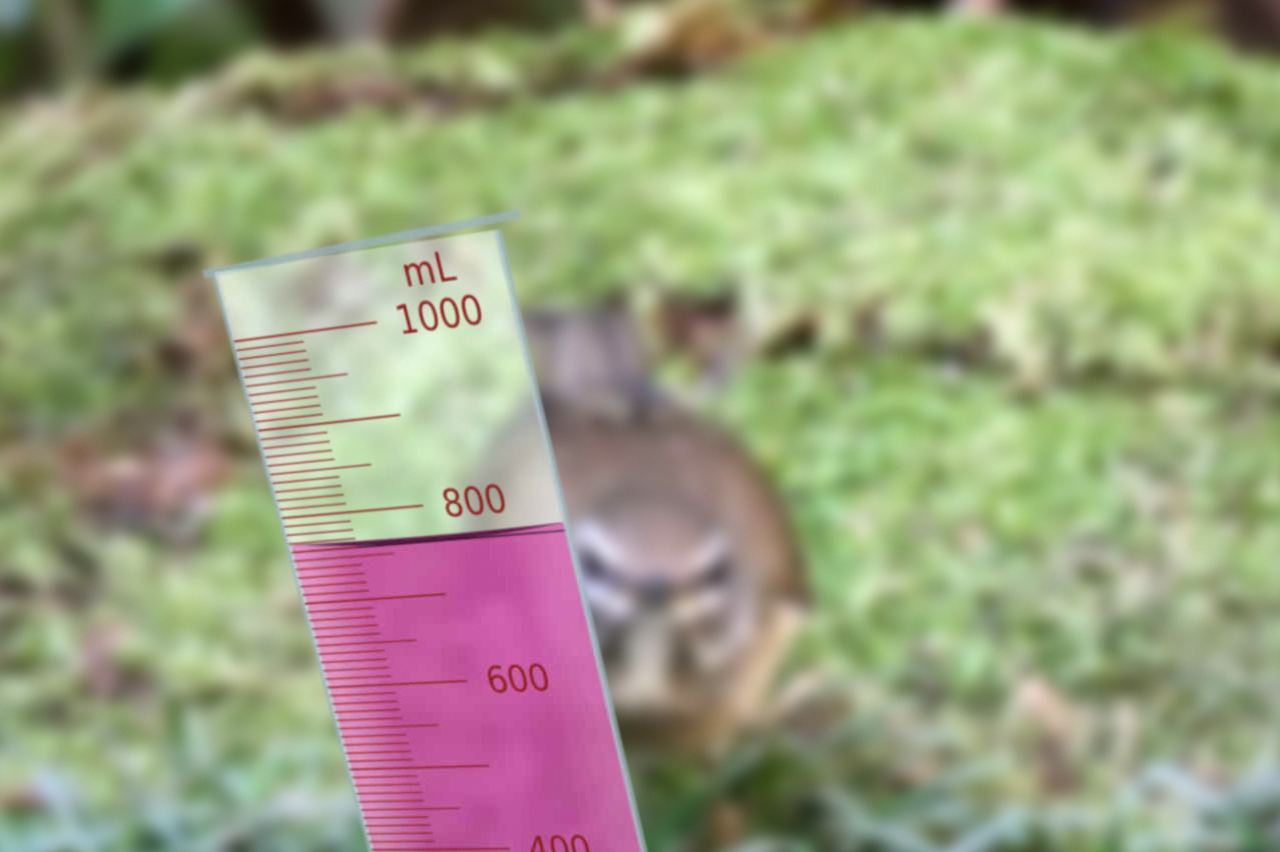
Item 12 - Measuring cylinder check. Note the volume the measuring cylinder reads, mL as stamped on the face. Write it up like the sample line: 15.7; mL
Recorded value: 760; mL
